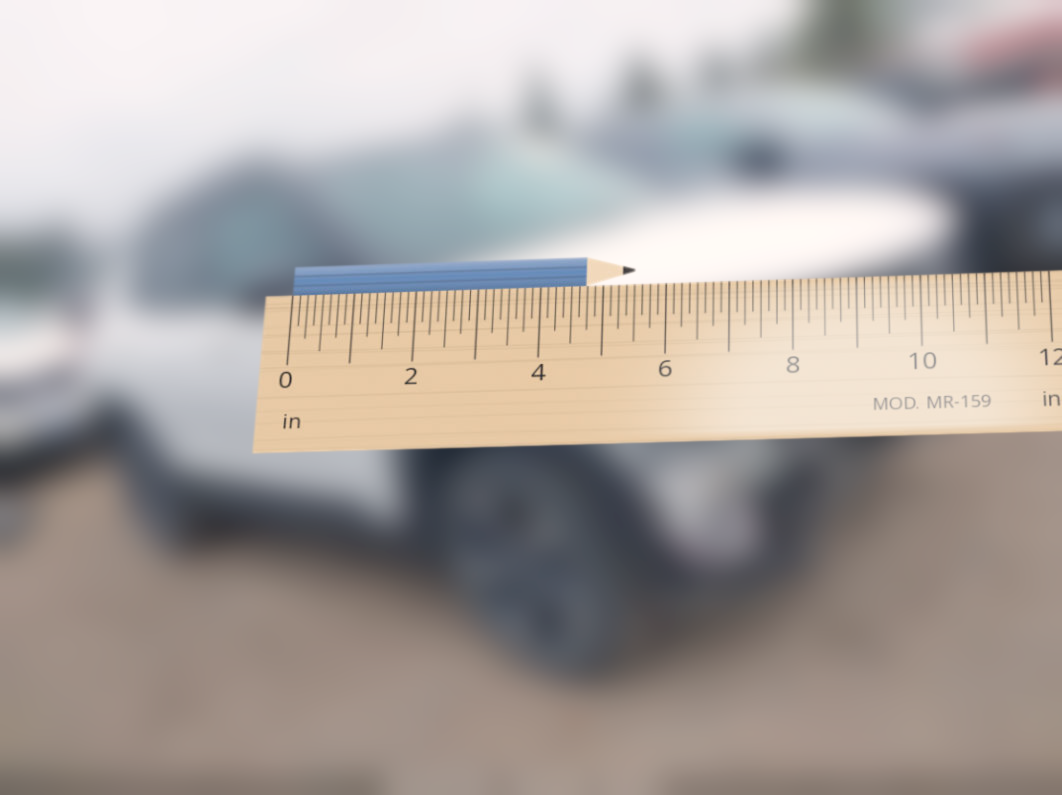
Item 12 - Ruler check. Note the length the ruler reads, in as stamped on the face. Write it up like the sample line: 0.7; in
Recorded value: 5.5; in
